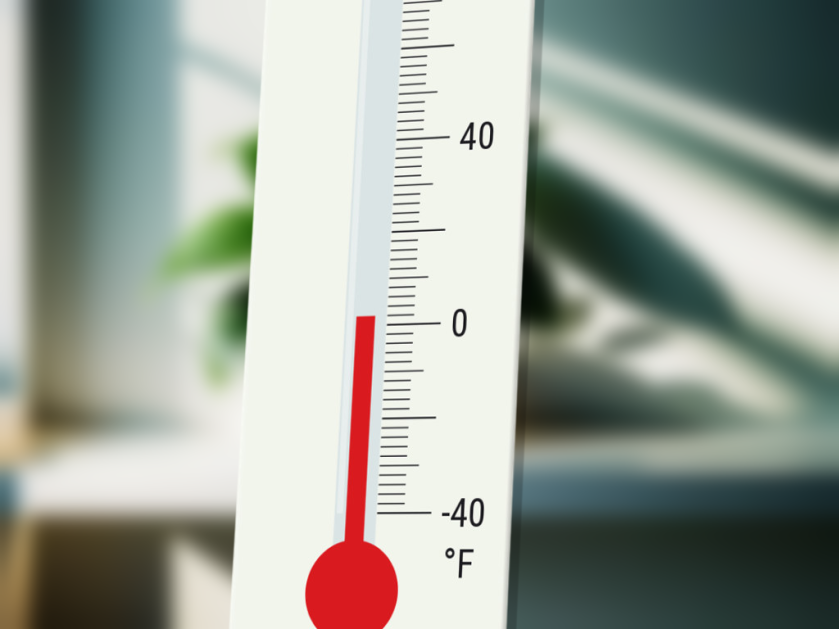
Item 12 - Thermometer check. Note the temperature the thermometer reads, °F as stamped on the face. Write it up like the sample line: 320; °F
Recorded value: 2; °F
